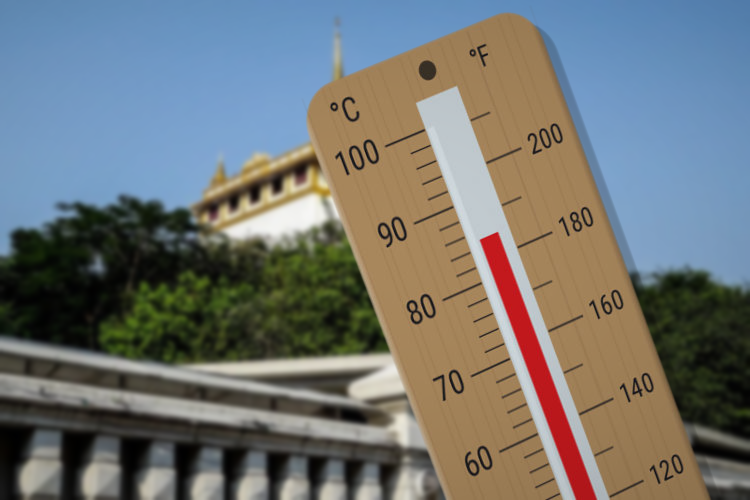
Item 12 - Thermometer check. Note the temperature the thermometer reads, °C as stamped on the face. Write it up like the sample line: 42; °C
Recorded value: 85; °C
